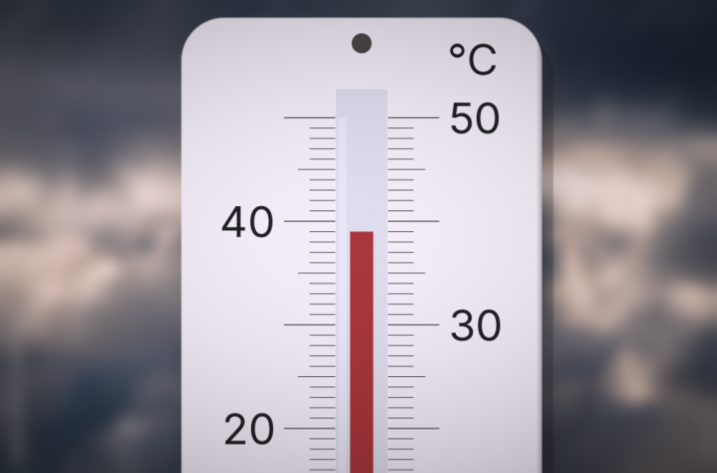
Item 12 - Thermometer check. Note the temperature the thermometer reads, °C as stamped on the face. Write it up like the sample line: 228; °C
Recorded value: 39; °C
